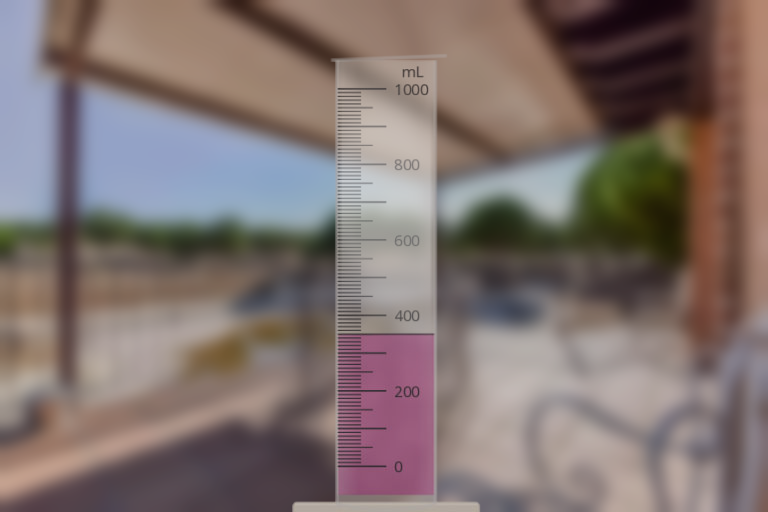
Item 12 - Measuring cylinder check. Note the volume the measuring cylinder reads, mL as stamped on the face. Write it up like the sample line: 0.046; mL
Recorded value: 350; mL
